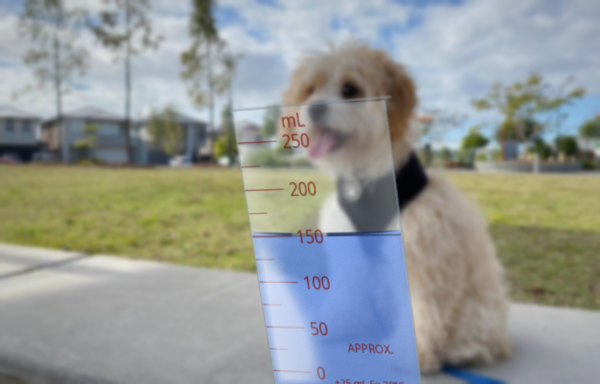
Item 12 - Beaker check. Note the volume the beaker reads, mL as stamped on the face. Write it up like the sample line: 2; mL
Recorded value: 150; mL
